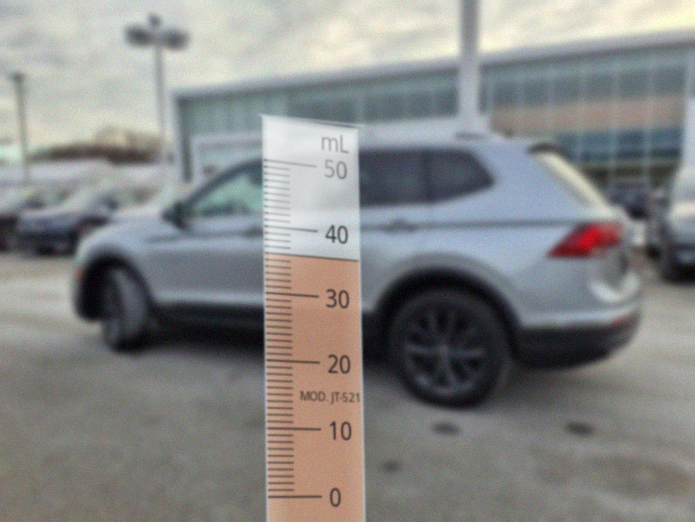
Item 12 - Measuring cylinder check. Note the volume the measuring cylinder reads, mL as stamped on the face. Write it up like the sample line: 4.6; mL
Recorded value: 36; mL
